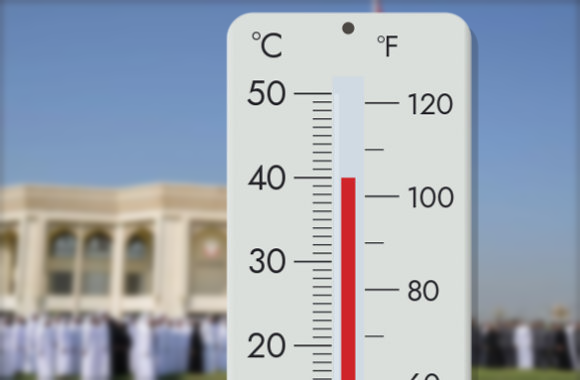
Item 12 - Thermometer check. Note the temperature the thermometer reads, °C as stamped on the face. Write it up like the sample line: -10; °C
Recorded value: 40; °C
